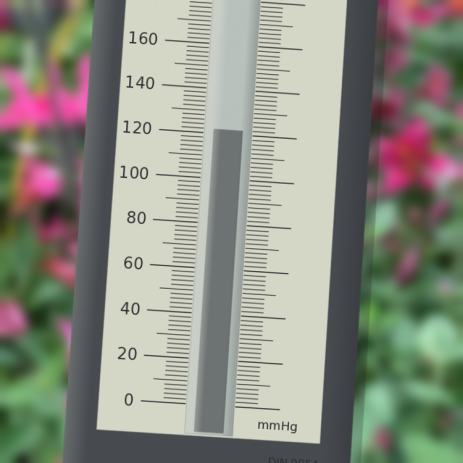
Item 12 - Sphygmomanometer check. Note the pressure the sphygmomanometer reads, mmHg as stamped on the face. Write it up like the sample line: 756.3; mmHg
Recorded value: 122; mmHg
